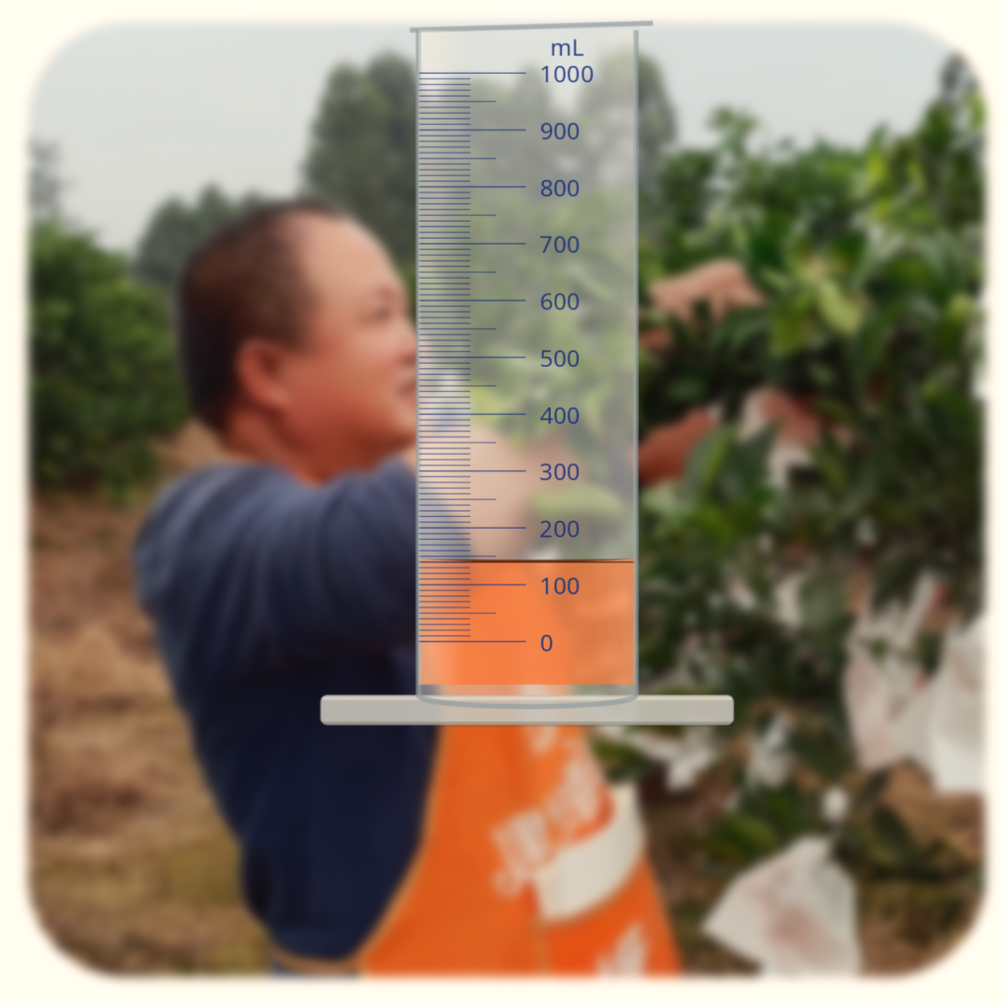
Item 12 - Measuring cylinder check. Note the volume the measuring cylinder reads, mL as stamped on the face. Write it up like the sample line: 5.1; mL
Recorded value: 140; mL
